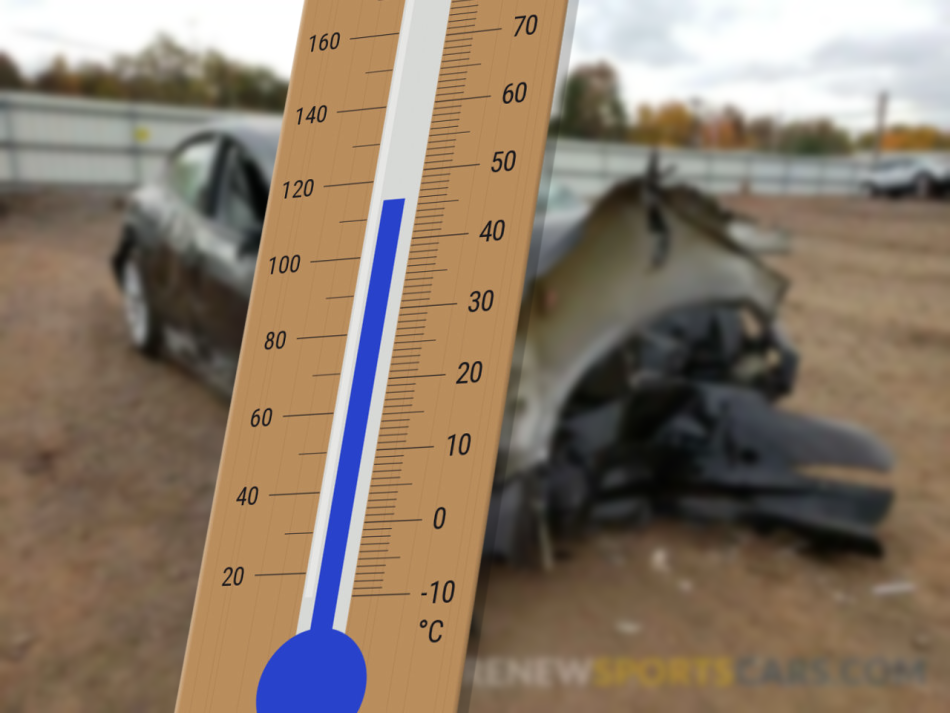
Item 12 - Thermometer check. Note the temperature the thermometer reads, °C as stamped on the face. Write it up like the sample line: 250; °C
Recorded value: 46; °C
